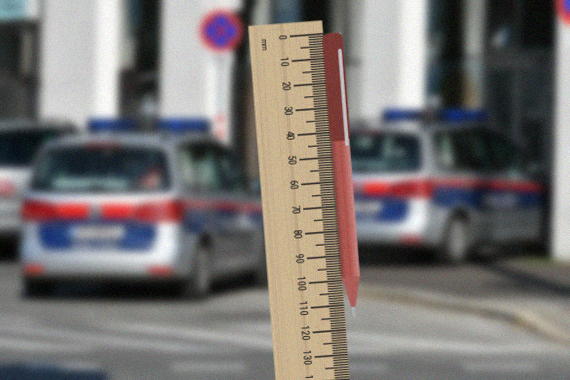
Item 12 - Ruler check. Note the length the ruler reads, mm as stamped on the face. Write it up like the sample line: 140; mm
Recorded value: 115; mm
